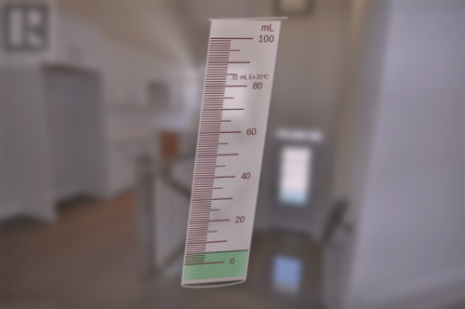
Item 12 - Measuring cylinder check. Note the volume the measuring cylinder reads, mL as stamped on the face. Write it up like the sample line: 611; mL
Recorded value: 5; mL
